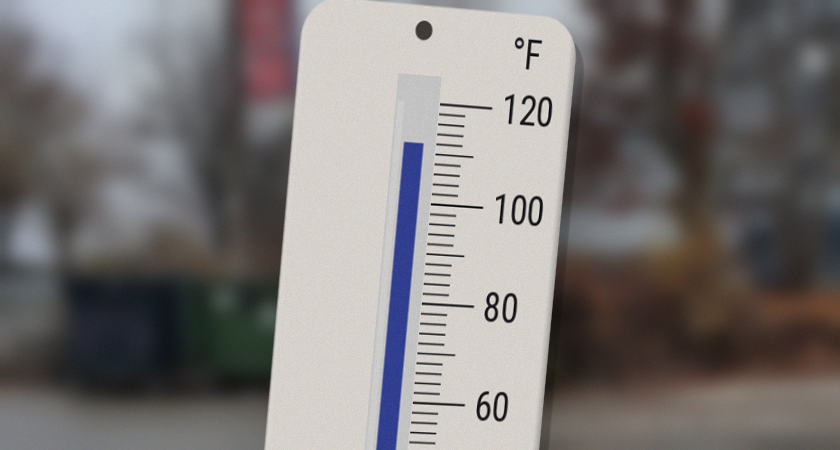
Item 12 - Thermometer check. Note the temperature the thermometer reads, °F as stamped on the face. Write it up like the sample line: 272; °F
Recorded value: 112; °F
